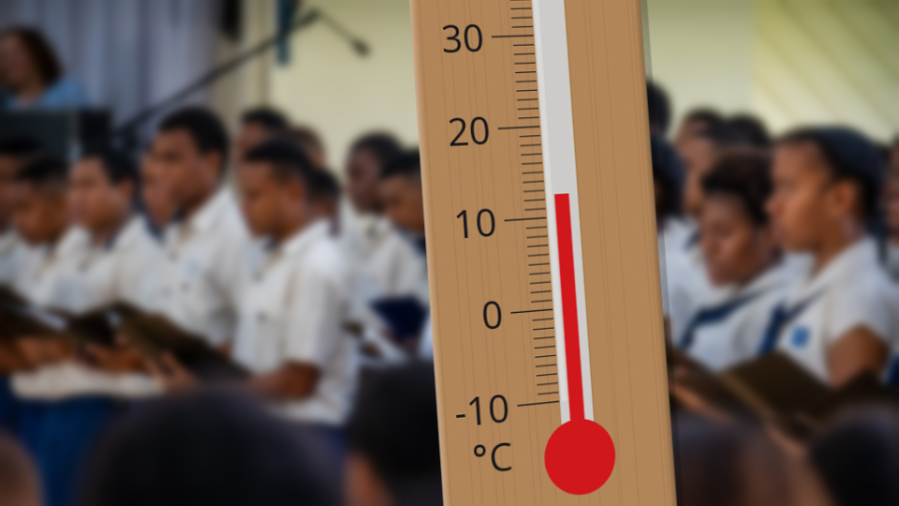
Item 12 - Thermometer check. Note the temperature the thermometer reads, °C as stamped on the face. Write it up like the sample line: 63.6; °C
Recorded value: 12.5; °C
